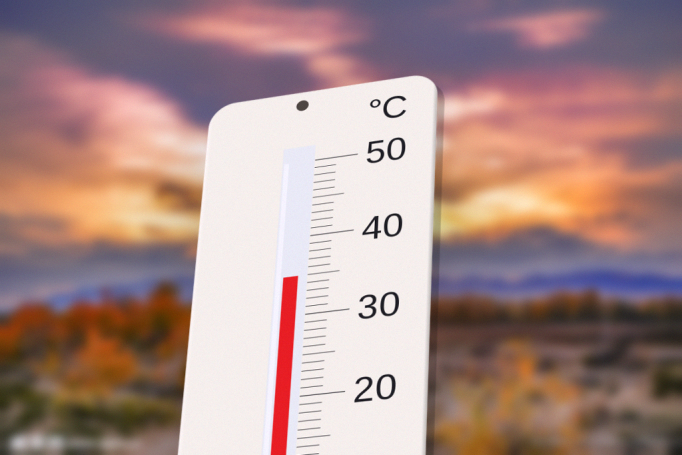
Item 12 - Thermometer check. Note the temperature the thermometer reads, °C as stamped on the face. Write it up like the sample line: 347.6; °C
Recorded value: 35; °C
